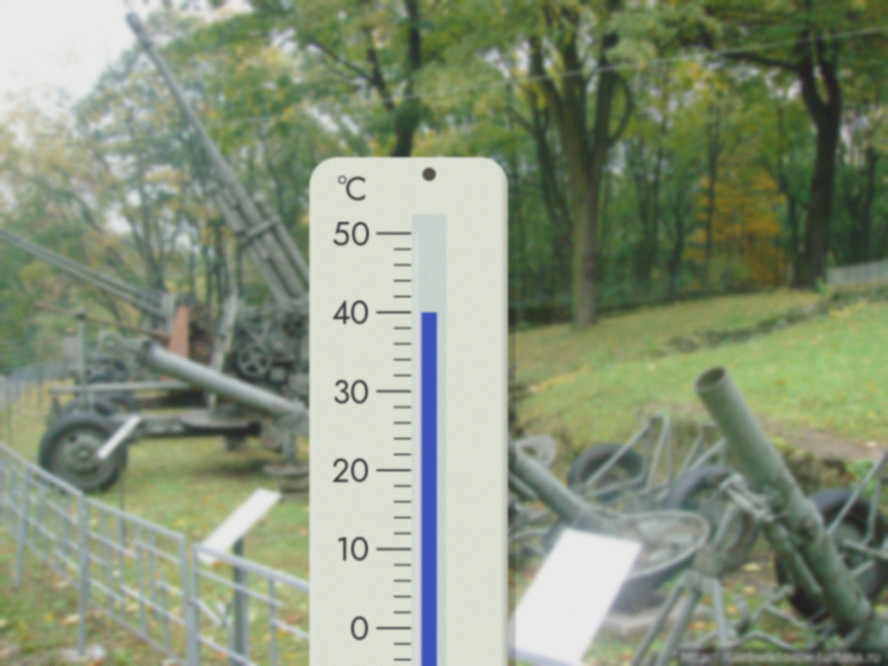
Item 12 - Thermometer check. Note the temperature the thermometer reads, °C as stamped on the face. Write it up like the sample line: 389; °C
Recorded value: 40; °C
